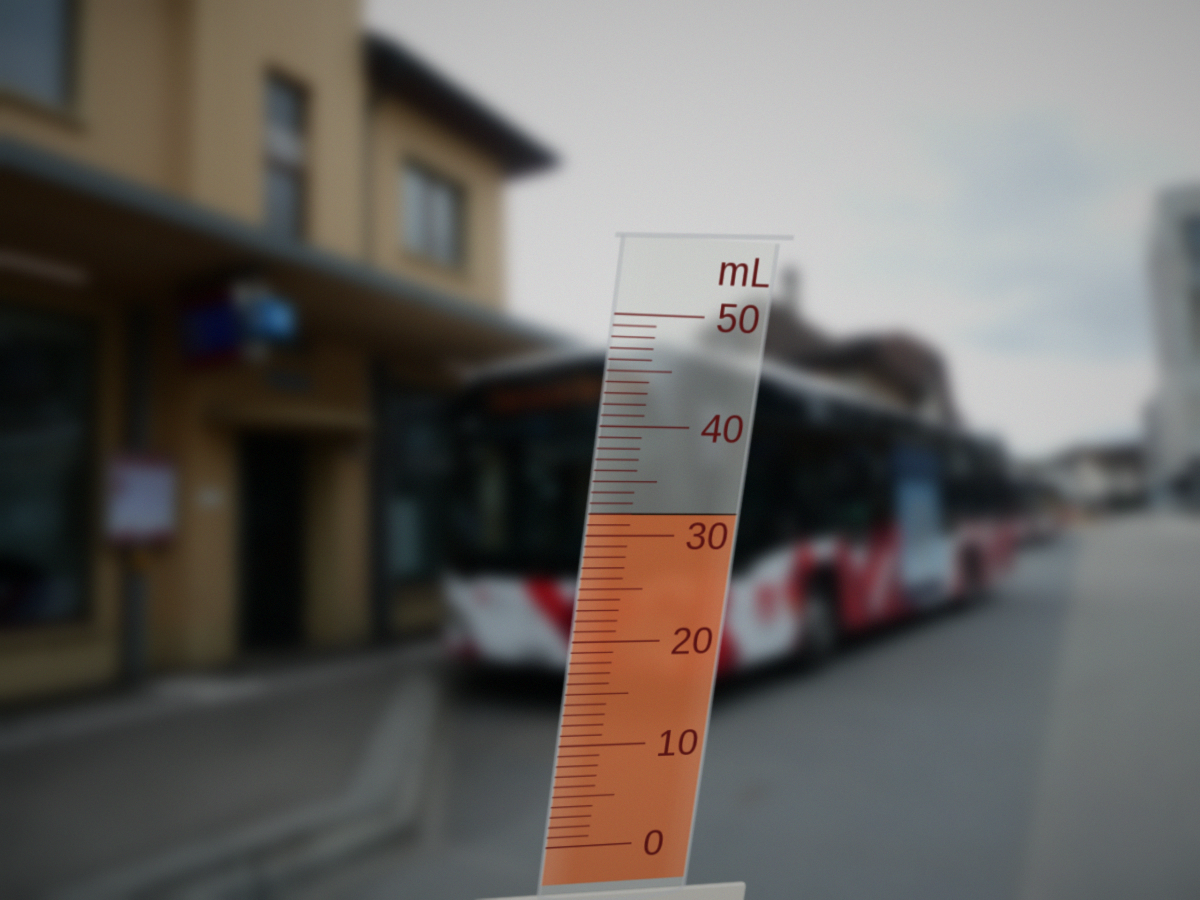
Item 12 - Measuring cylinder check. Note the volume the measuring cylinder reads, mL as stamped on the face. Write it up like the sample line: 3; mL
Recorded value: 32; mL
